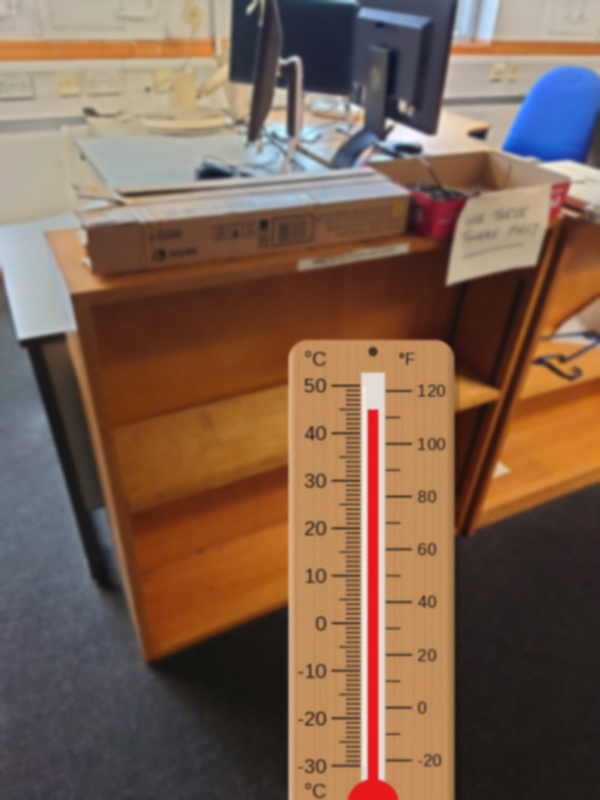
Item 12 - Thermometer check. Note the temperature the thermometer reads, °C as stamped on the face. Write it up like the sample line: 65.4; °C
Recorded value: 45; °C
